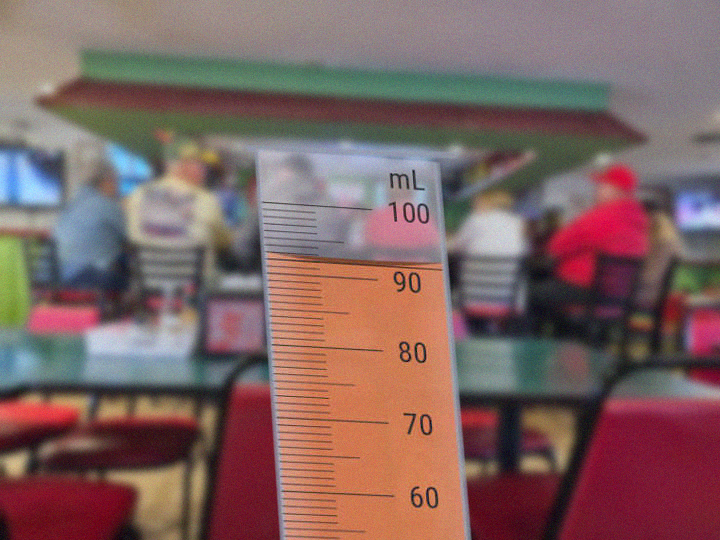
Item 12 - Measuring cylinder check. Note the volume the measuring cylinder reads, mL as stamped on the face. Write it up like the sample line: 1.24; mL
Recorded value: 92; mL
